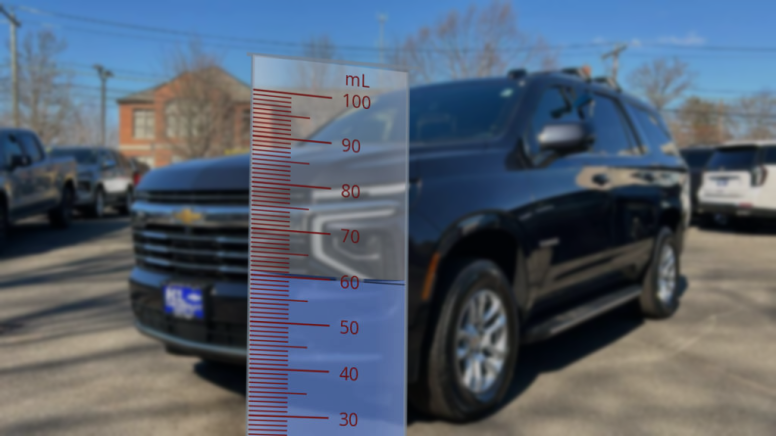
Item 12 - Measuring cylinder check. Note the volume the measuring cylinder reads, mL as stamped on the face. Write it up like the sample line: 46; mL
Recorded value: 60; mL
